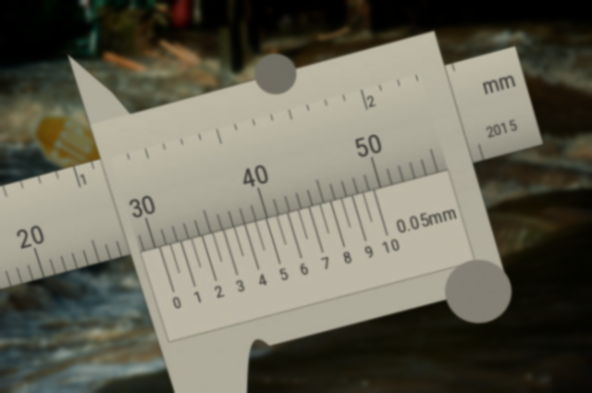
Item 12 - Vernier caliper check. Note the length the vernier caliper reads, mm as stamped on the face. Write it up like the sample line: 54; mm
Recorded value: 30.4; mm
